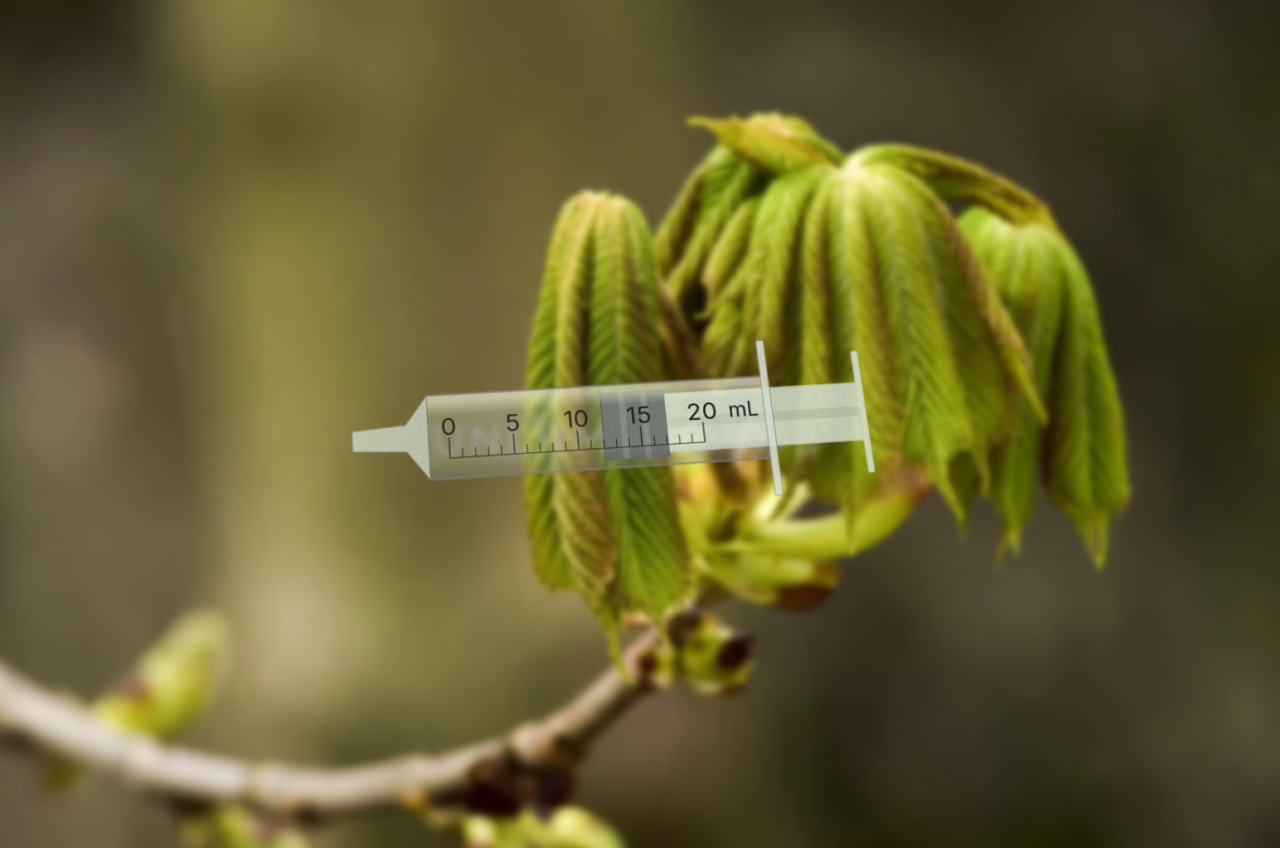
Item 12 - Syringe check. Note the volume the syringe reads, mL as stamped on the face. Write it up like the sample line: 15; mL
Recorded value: 12; mL
